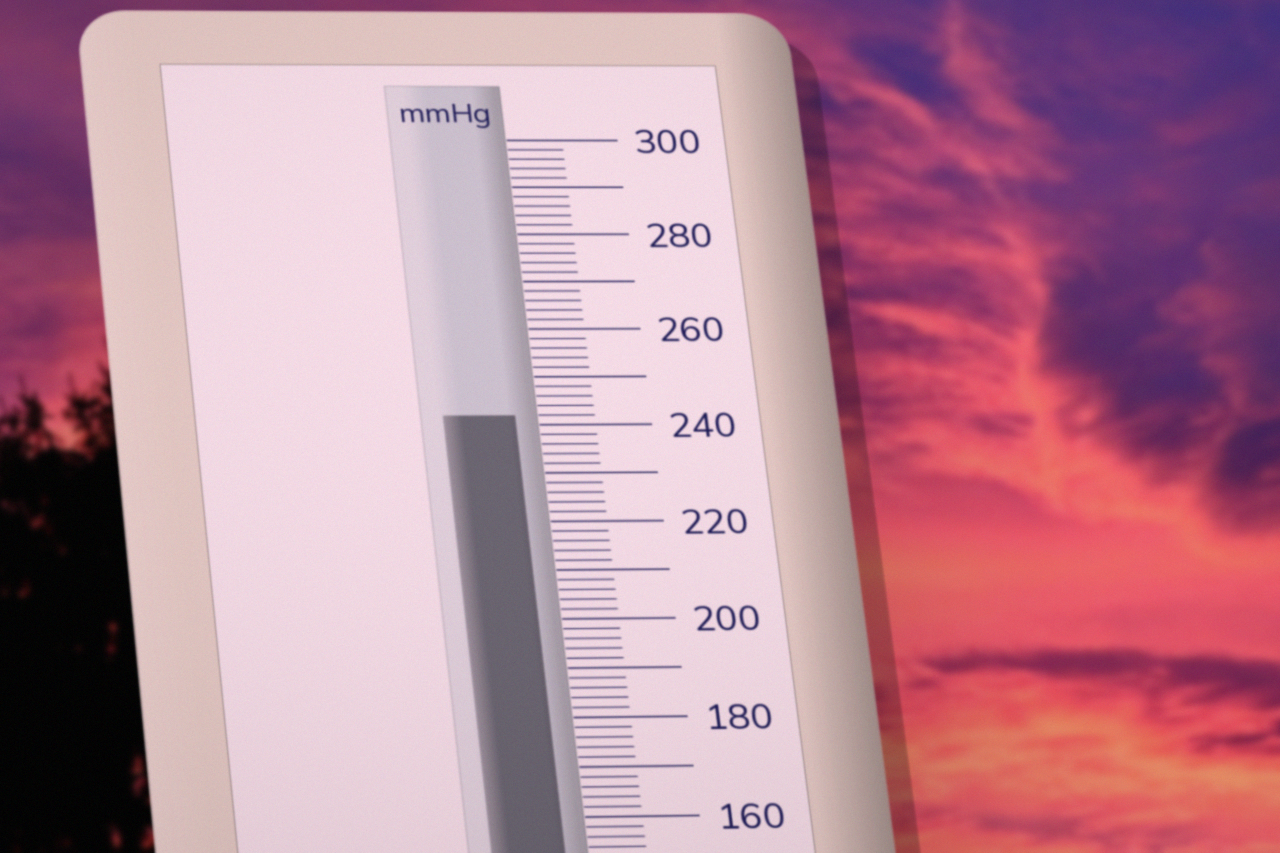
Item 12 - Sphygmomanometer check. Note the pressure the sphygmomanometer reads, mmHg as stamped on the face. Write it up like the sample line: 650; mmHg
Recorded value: 242; mmHg
